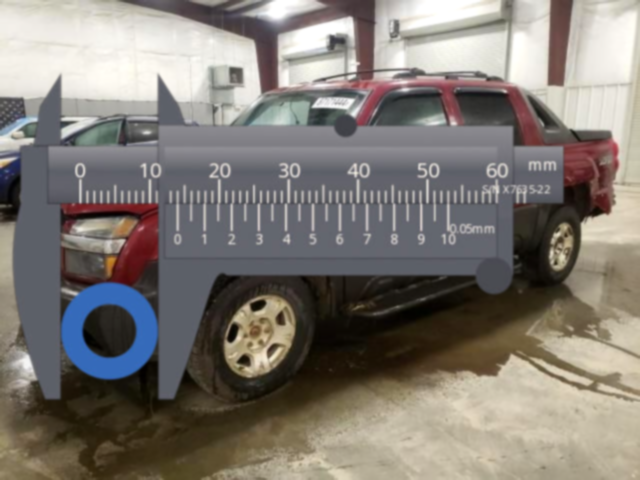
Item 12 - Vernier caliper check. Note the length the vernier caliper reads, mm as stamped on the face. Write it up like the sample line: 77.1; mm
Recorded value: 14.0; mm
